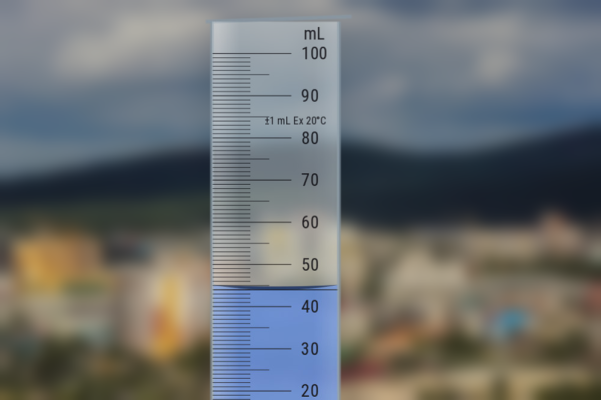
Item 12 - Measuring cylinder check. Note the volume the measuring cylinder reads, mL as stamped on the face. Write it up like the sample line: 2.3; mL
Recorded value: 44; mL
